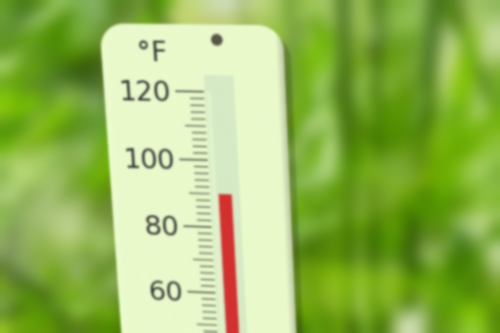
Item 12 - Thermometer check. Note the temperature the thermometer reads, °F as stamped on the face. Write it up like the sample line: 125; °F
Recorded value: 90; °F
